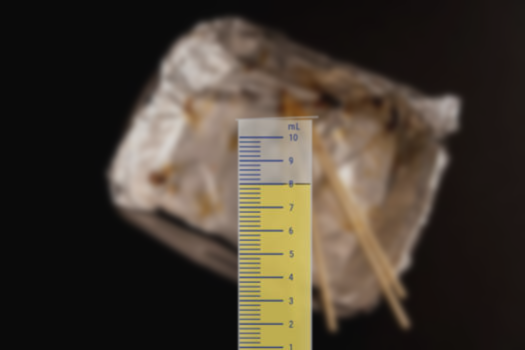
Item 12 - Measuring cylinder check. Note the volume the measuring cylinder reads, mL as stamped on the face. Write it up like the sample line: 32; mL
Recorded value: 8; mL
